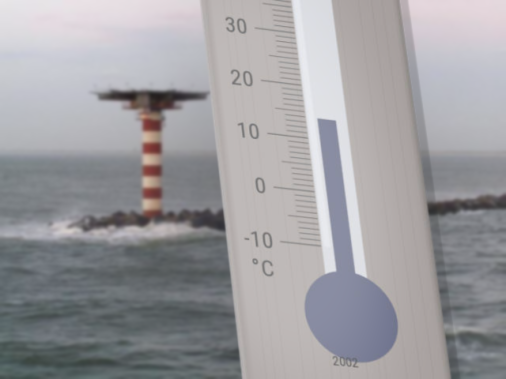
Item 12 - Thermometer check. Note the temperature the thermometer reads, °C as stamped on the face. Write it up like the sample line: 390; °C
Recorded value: 14; °C
